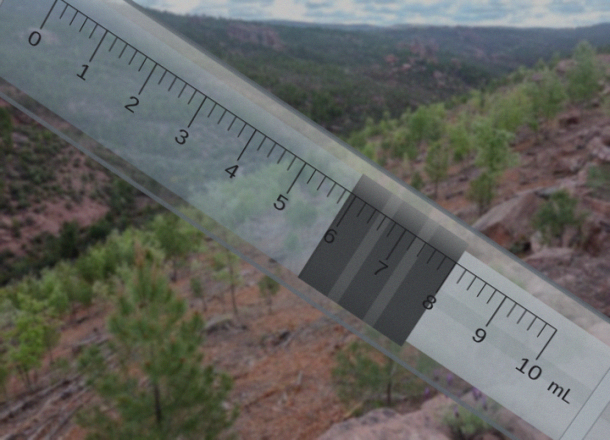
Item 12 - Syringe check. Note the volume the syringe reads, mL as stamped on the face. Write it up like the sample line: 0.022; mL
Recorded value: 5.9; mL
